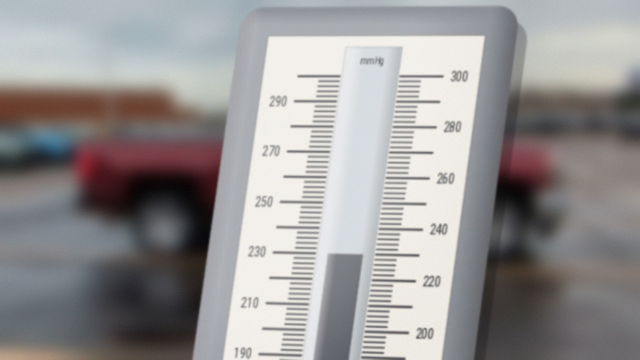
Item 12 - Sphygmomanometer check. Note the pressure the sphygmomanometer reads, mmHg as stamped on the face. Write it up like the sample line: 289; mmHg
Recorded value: 230; mmHg
